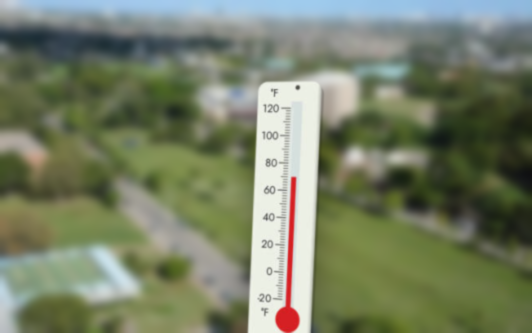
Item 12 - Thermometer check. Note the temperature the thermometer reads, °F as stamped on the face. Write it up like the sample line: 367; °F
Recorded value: 70; °F
